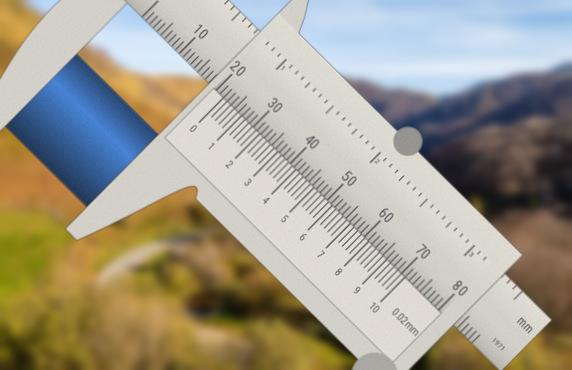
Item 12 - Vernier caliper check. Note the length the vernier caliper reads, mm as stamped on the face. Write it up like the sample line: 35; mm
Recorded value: 22.0; mm
